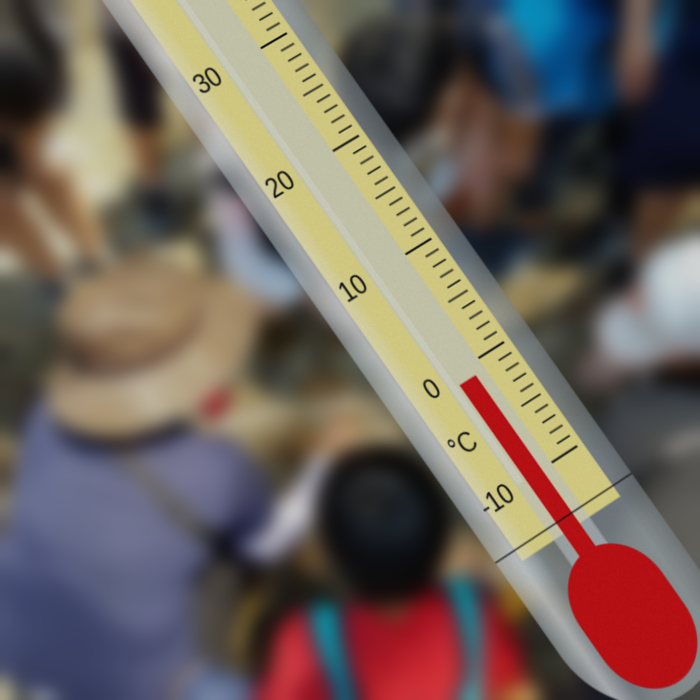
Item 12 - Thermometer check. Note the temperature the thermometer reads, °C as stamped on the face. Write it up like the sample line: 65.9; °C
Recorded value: -1; °C
